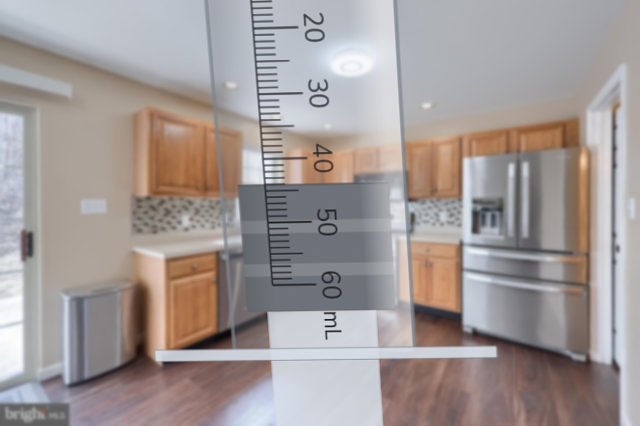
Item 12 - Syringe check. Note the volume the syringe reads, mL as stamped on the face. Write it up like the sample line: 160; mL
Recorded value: 44; mL
